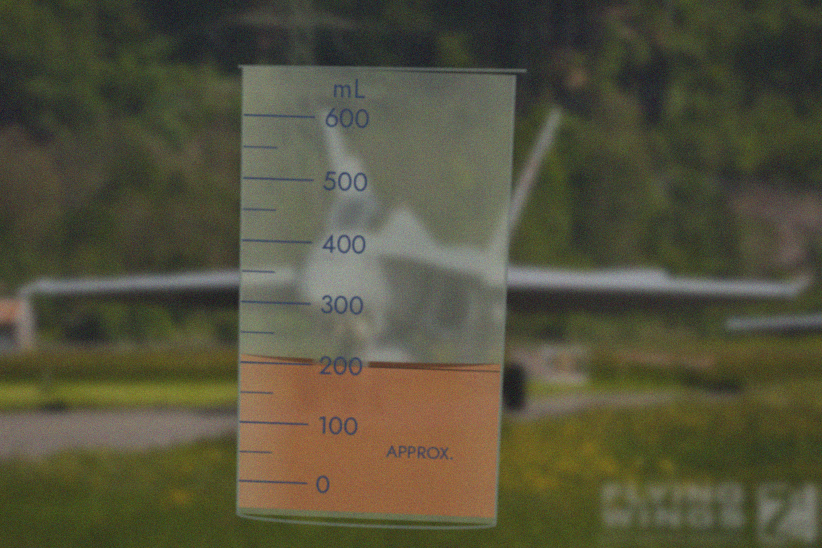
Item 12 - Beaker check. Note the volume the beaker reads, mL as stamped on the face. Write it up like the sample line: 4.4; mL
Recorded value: 200; mL
